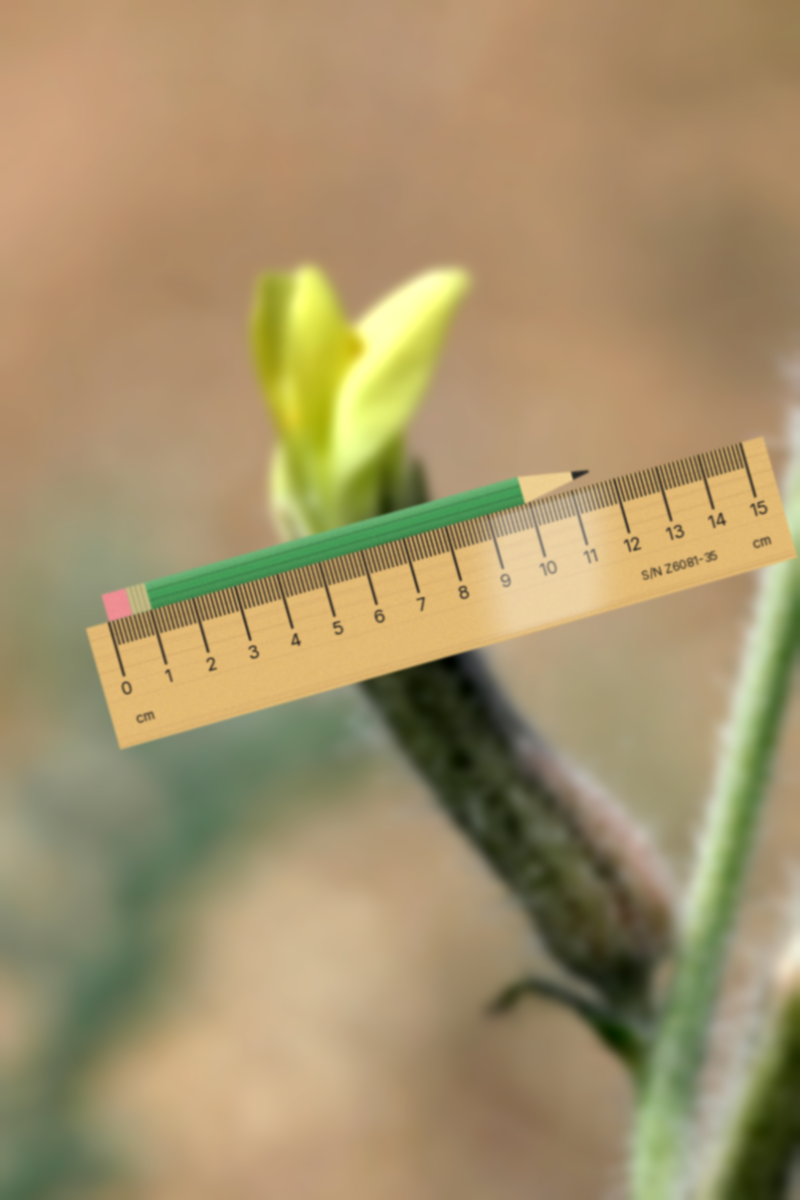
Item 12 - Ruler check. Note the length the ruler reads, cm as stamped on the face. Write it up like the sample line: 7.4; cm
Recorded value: 11.5; cm
